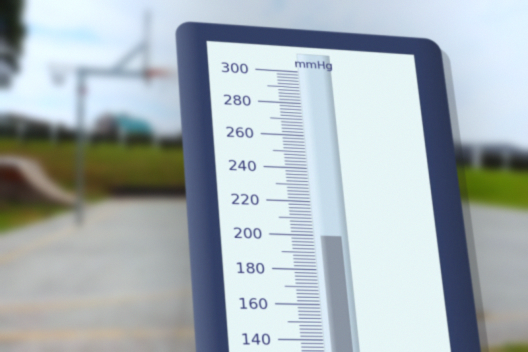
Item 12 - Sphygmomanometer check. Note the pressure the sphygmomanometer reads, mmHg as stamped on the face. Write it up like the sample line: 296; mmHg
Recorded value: 200; mmHg
